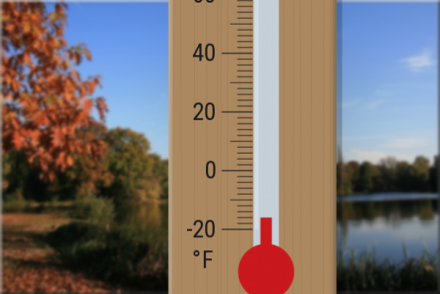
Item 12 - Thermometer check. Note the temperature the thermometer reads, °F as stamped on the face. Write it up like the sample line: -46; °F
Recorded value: -16; °F
